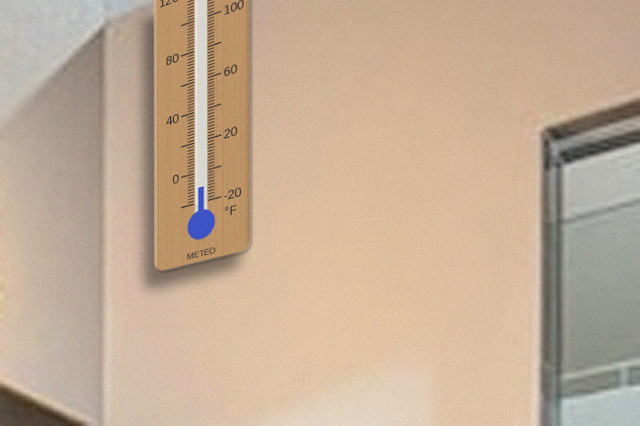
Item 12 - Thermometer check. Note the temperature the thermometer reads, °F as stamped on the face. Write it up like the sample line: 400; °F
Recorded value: -10; °F
